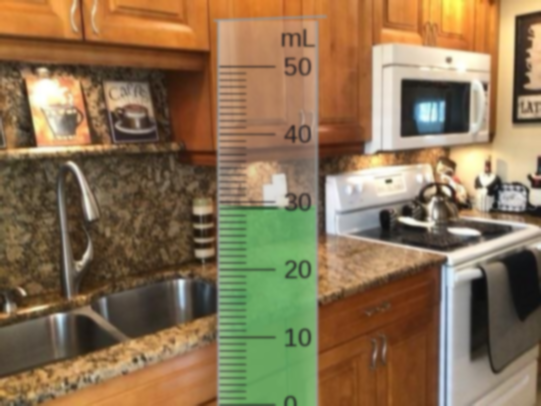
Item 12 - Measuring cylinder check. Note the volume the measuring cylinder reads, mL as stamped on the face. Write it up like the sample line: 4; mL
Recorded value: 29; mL
